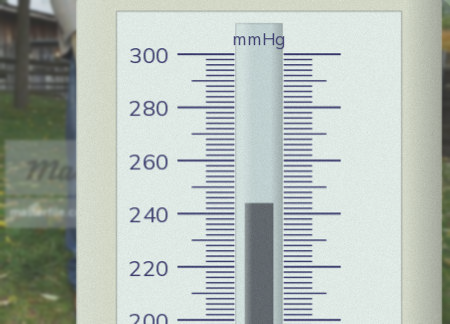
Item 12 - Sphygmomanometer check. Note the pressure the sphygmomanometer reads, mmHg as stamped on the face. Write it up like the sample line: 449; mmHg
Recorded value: 244; mmHg
